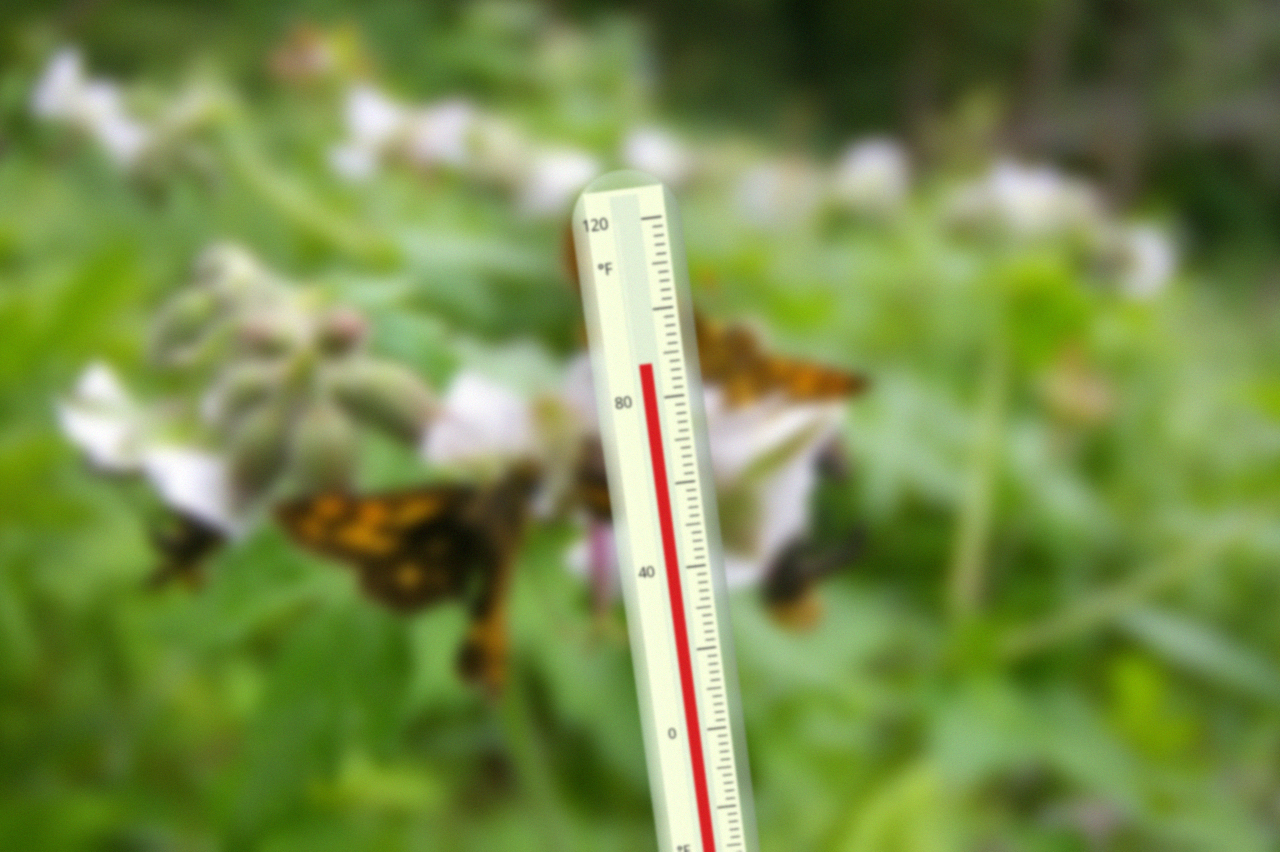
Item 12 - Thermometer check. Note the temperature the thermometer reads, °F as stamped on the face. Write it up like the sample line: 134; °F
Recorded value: 88; °F
